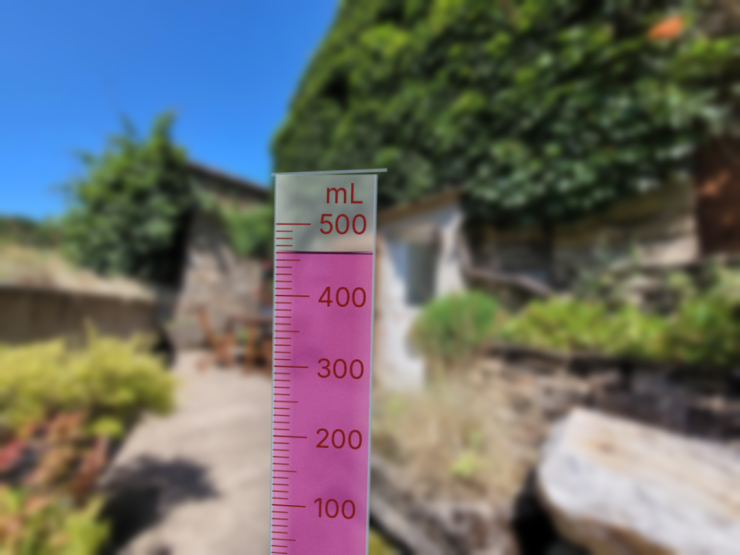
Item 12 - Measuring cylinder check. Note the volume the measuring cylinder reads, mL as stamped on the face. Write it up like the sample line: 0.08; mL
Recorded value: 460; mL
